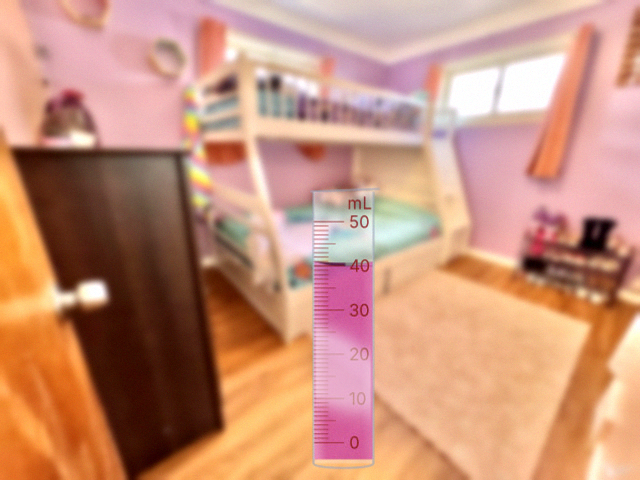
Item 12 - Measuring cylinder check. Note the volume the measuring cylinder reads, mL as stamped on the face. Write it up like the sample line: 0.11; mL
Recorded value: 40; mL
